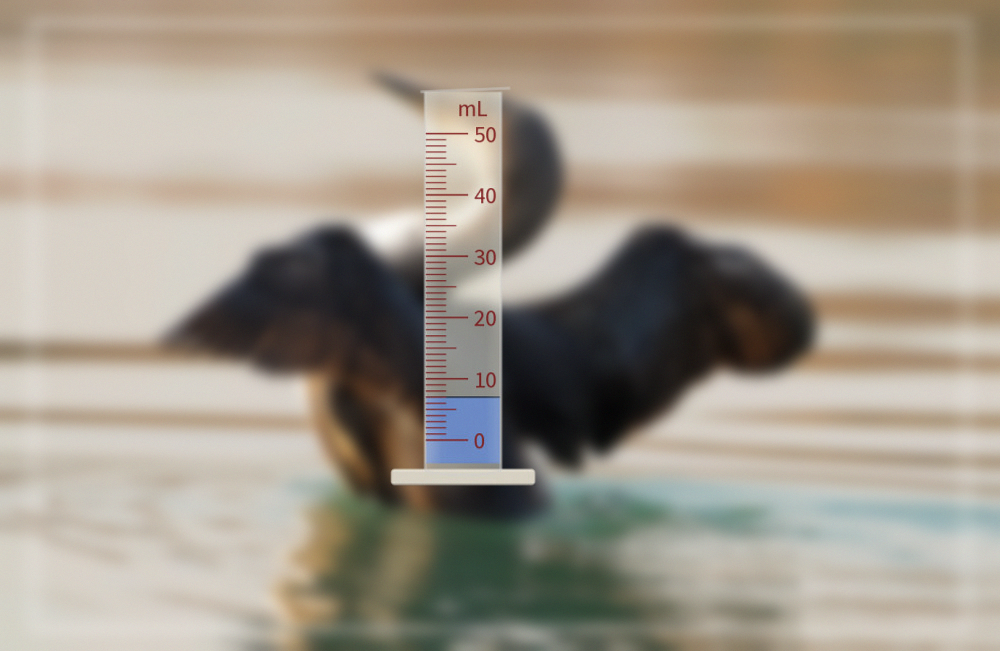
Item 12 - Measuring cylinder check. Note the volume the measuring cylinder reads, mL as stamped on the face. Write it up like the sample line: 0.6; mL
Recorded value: 7; mL
